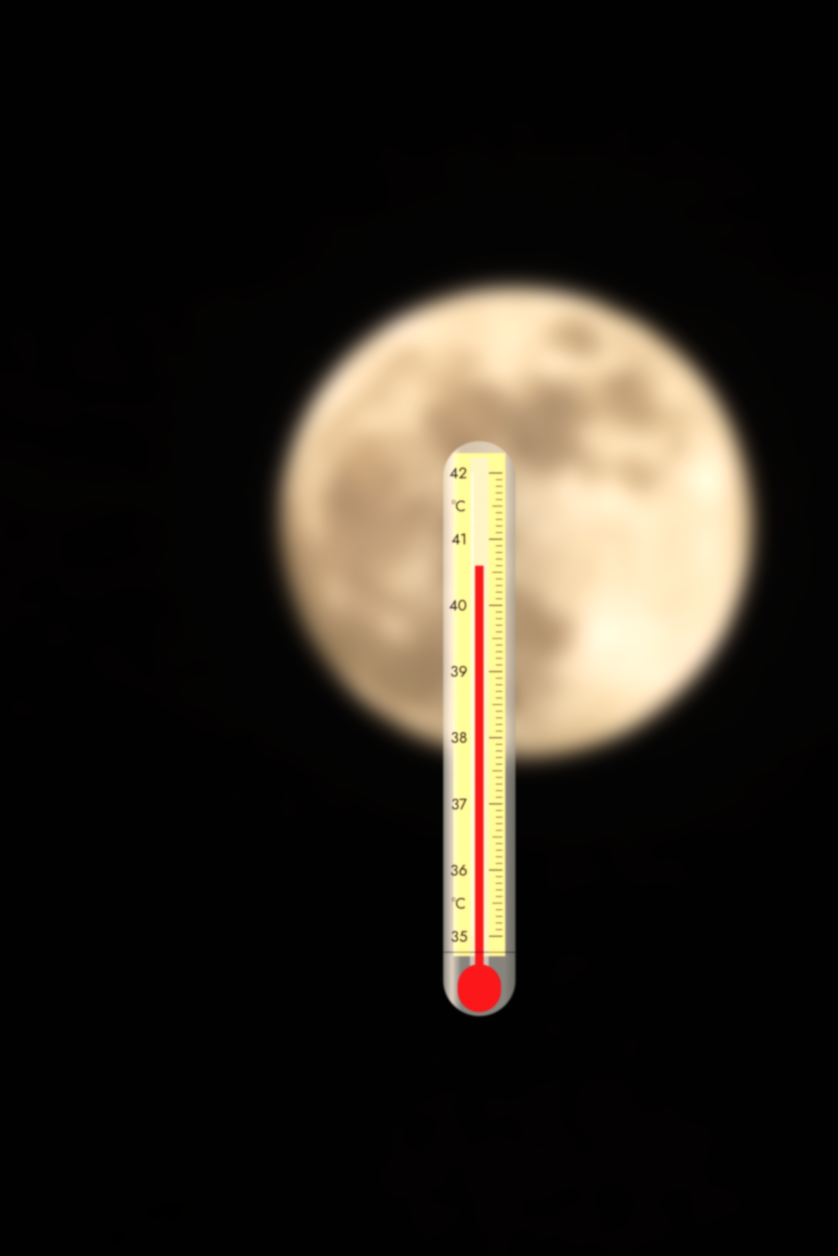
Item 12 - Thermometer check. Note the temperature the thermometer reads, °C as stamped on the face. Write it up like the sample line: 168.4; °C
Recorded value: 40.6; °C
